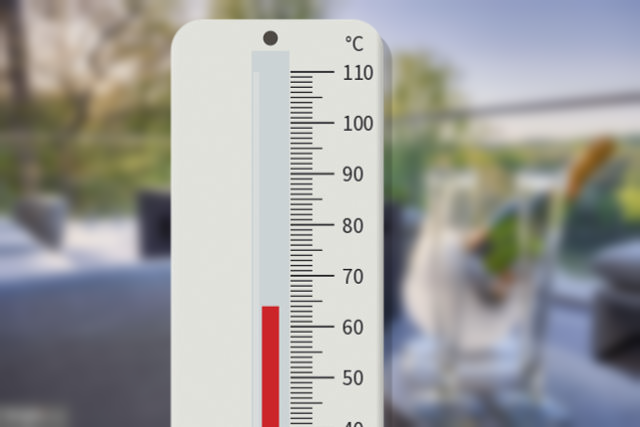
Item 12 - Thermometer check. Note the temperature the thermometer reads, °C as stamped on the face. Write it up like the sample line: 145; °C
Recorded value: 64; °C
